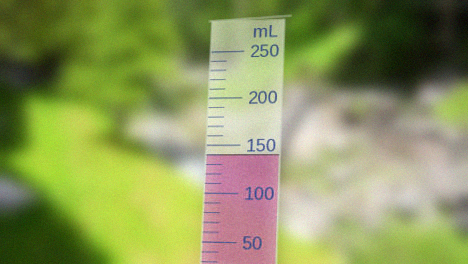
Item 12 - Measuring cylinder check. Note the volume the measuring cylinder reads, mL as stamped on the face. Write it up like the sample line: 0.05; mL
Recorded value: 140; mL
